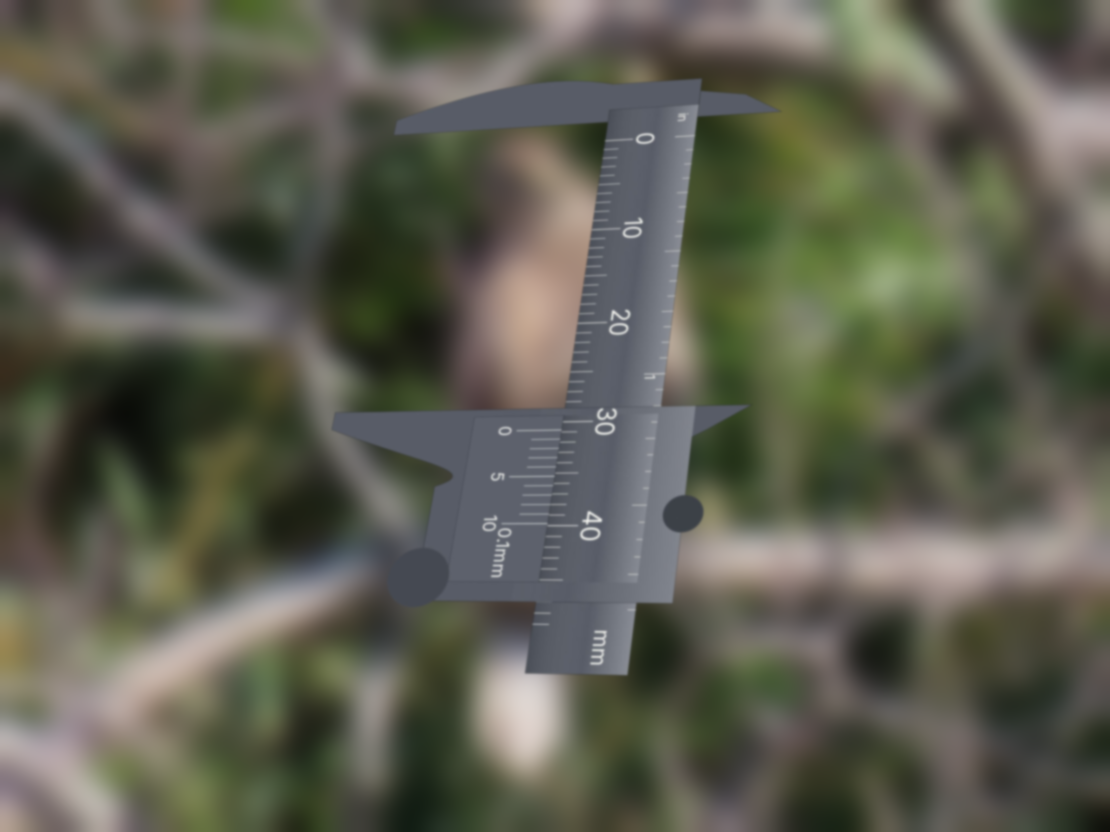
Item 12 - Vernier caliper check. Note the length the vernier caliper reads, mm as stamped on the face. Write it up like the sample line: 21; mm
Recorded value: 30.8; mm
